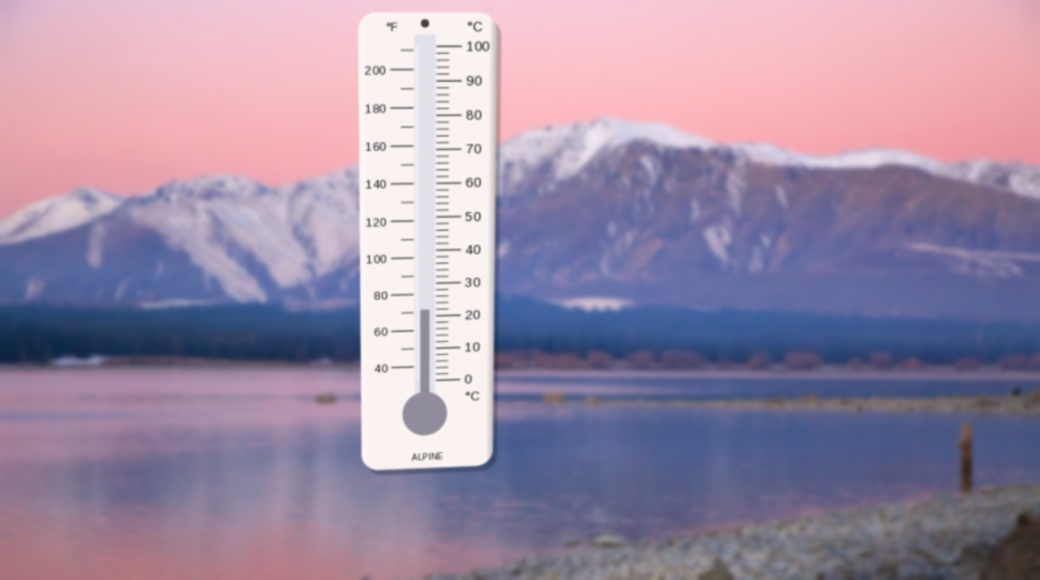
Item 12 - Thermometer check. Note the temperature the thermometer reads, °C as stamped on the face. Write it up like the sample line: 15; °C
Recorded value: 22; °C
